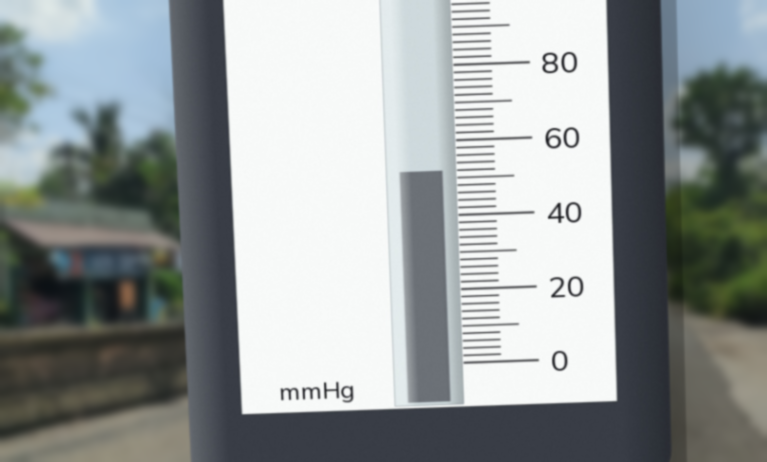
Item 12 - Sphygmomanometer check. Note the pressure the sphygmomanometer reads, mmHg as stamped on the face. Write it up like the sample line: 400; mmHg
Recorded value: 52; mmHg
